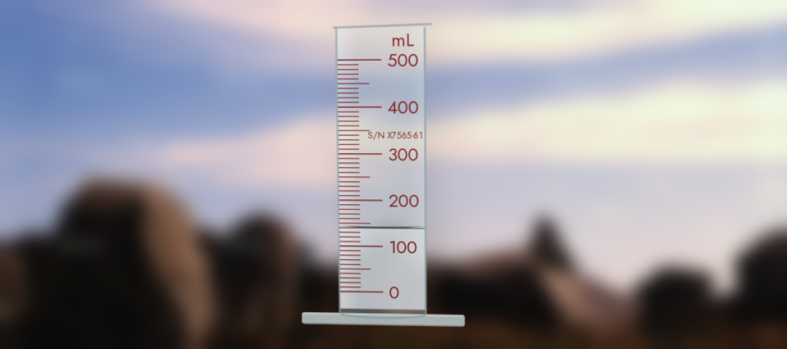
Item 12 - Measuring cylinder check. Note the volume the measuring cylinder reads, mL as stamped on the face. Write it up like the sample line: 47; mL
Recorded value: 140; mL
